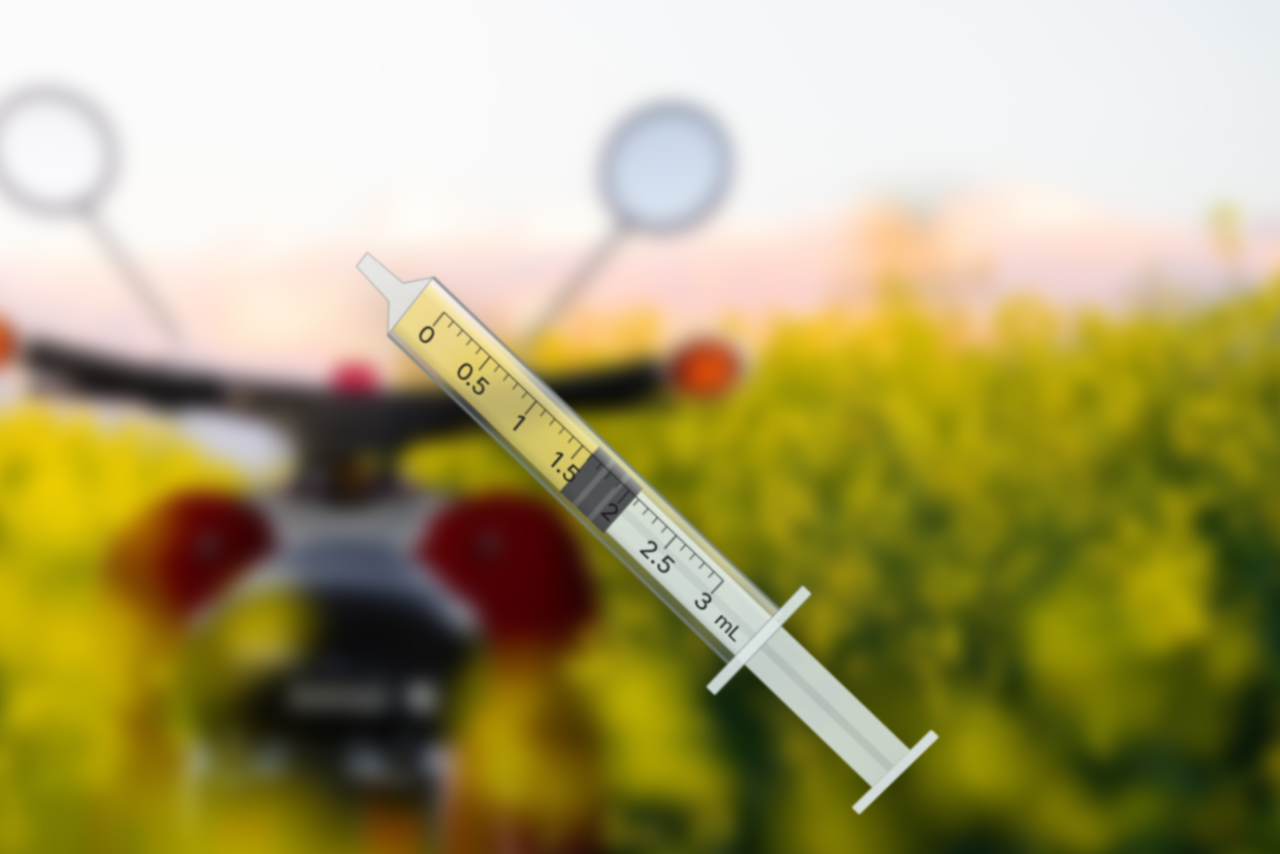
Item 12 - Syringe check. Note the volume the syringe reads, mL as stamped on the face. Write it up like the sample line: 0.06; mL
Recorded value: 1.6; mL
